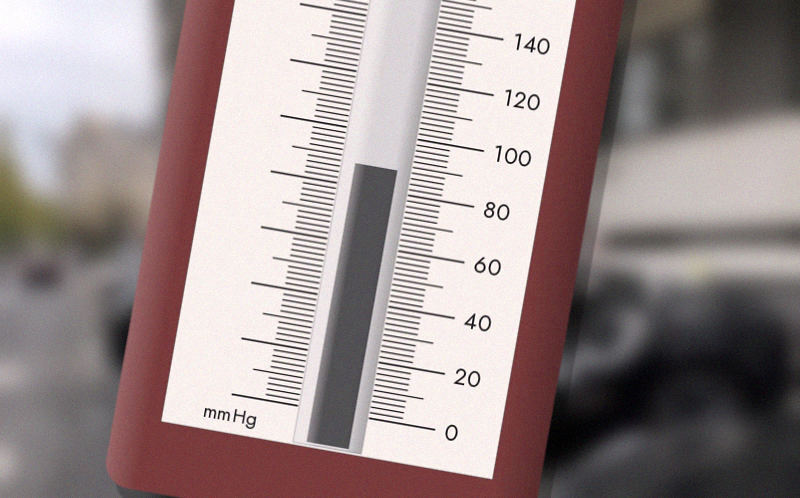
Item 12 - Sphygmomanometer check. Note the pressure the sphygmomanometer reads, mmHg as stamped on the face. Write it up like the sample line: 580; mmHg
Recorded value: 88; mmHg
